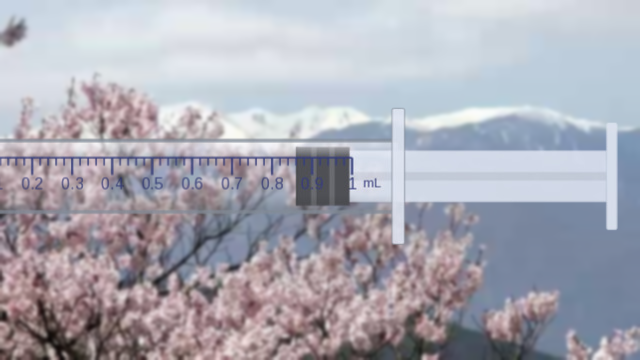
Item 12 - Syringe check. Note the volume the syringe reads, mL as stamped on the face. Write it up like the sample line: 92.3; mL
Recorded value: 0.86; mL
